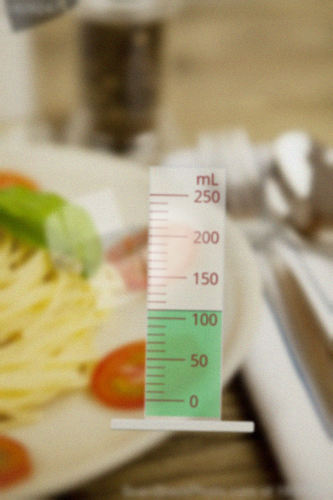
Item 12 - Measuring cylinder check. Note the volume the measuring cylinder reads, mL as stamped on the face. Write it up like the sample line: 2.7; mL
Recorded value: 110; mL
